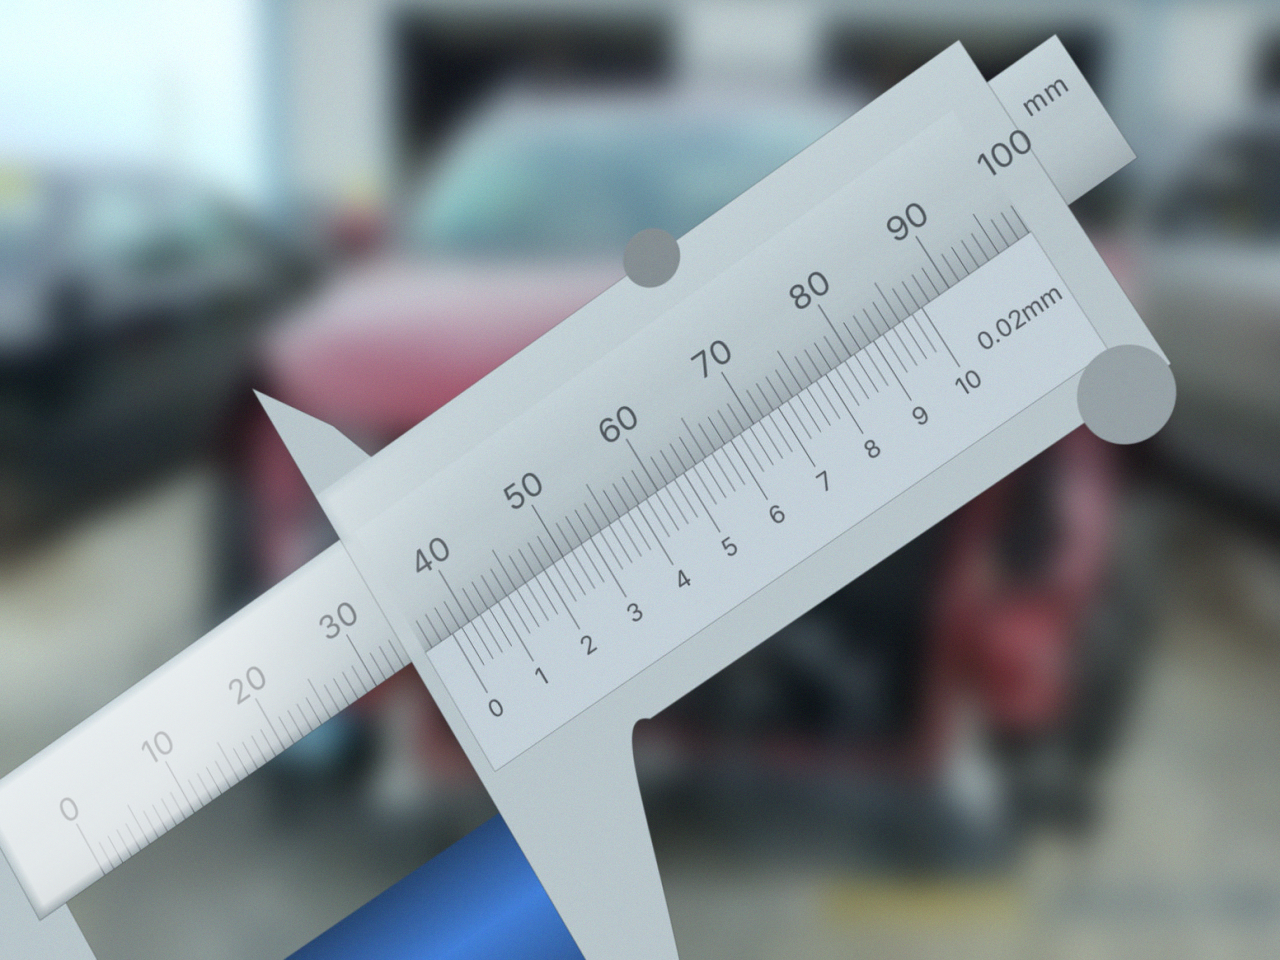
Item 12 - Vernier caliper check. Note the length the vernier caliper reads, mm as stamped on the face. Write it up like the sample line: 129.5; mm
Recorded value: 38.2; mm
